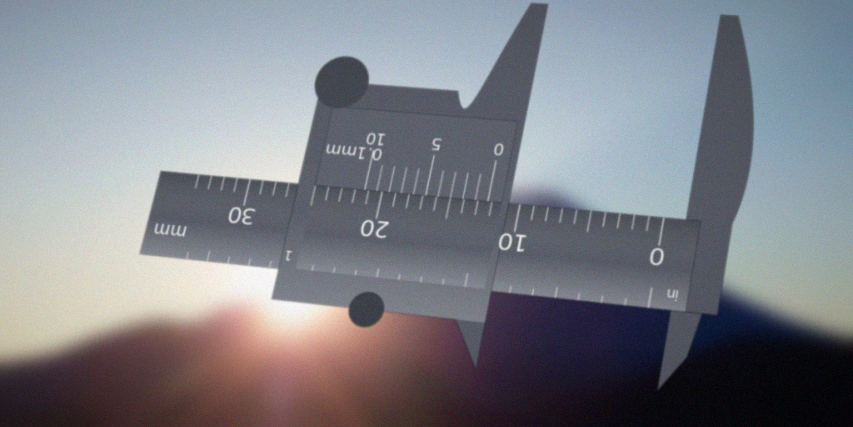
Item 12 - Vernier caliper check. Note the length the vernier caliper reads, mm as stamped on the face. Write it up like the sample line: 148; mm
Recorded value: 12.3; mm
